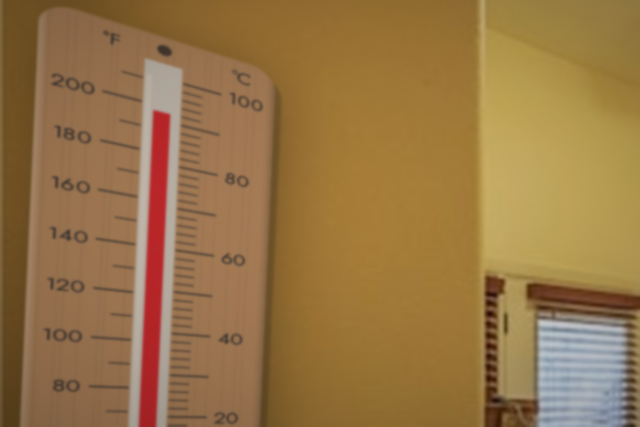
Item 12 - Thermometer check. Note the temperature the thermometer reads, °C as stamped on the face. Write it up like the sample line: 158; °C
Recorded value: 92; °C
